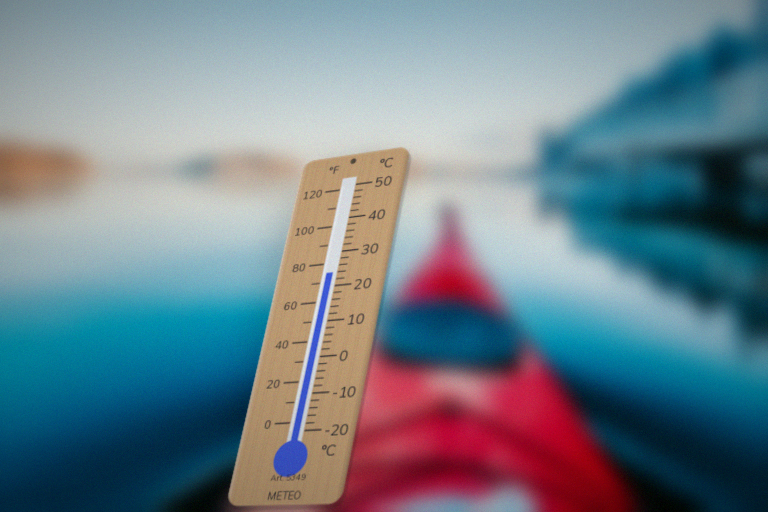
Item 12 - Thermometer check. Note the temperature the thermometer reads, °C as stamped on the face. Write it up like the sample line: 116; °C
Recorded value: 24; °C
